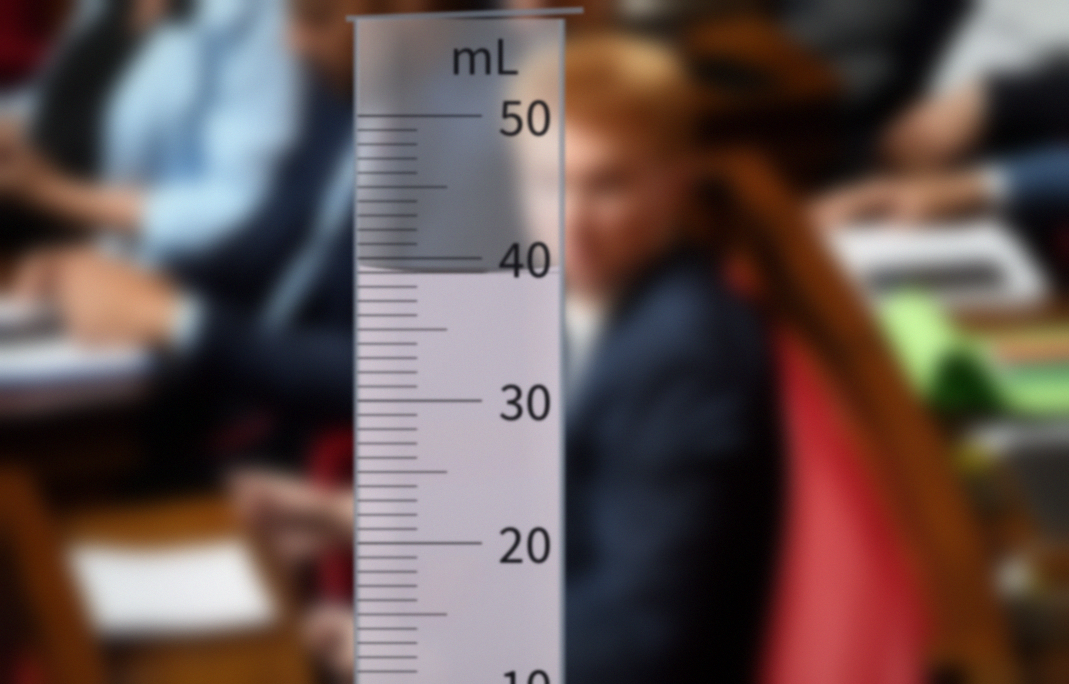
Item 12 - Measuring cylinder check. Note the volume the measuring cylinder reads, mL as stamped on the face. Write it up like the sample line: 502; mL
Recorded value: 39; mL
